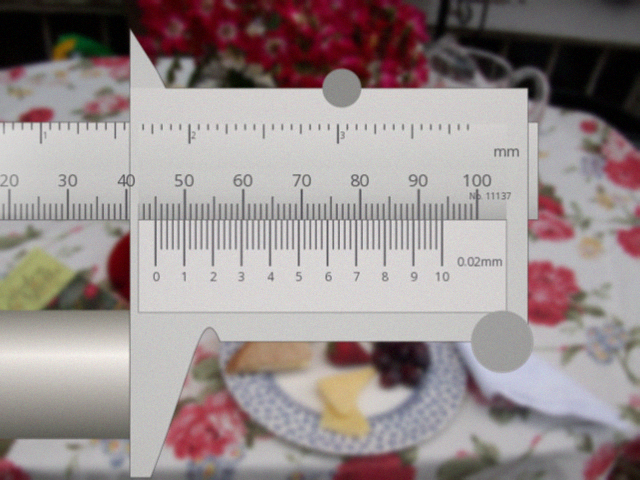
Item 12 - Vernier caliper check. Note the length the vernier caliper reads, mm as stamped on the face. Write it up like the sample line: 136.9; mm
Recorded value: 45.0; mm
